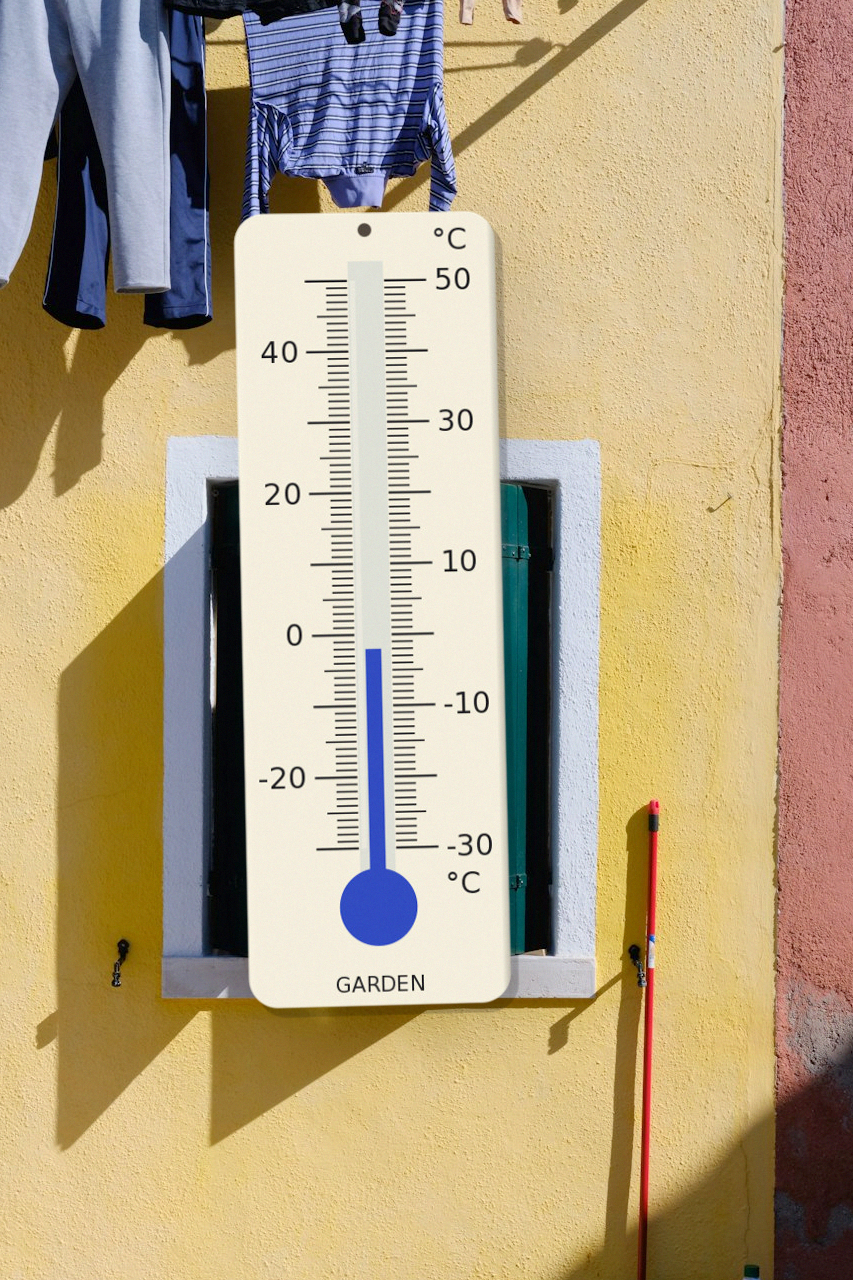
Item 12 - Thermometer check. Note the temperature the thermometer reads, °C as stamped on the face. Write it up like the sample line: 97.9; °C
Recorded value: -2; °C
